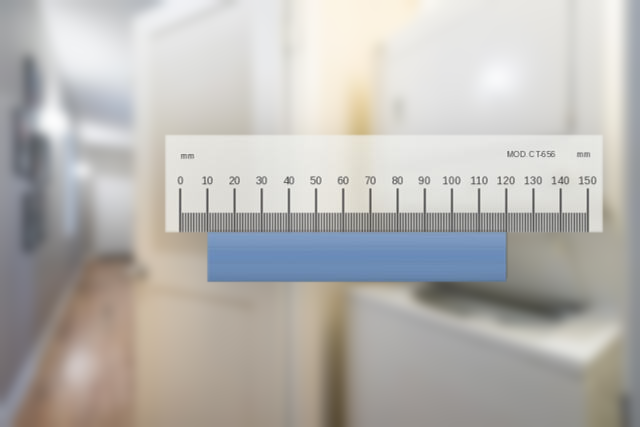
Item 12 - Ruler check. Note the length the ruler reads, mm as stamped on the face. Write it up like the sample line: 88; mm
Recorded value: 110; mm
